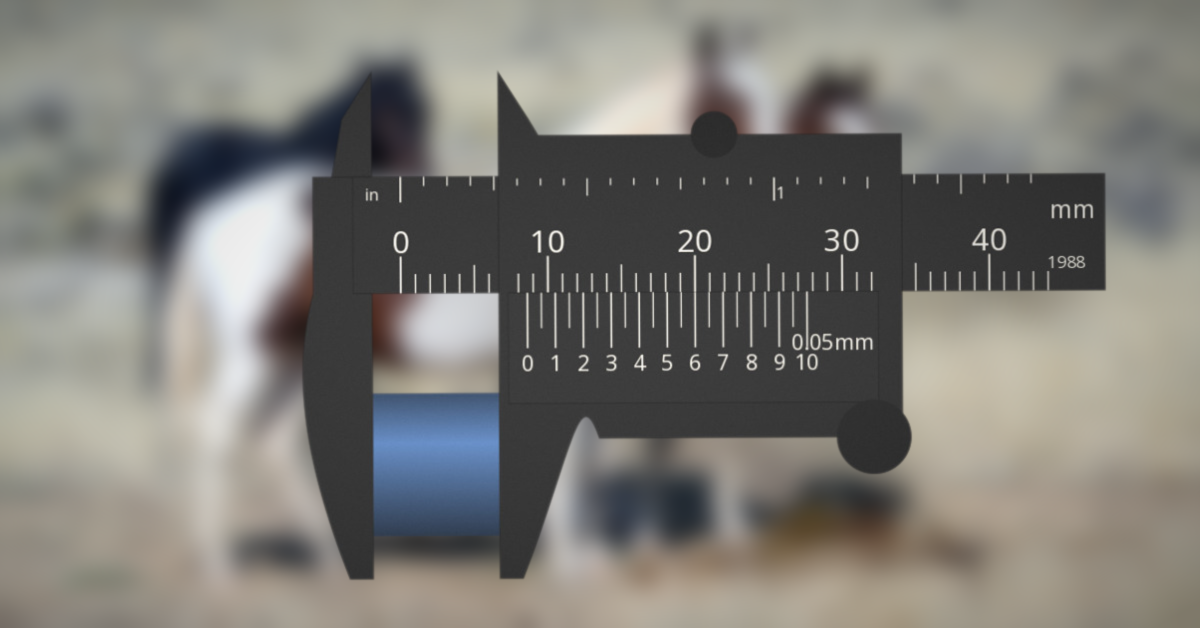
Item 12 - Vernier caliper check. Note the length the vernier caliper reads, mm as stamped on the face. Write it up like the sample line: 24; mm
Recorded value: 8.6; mm
